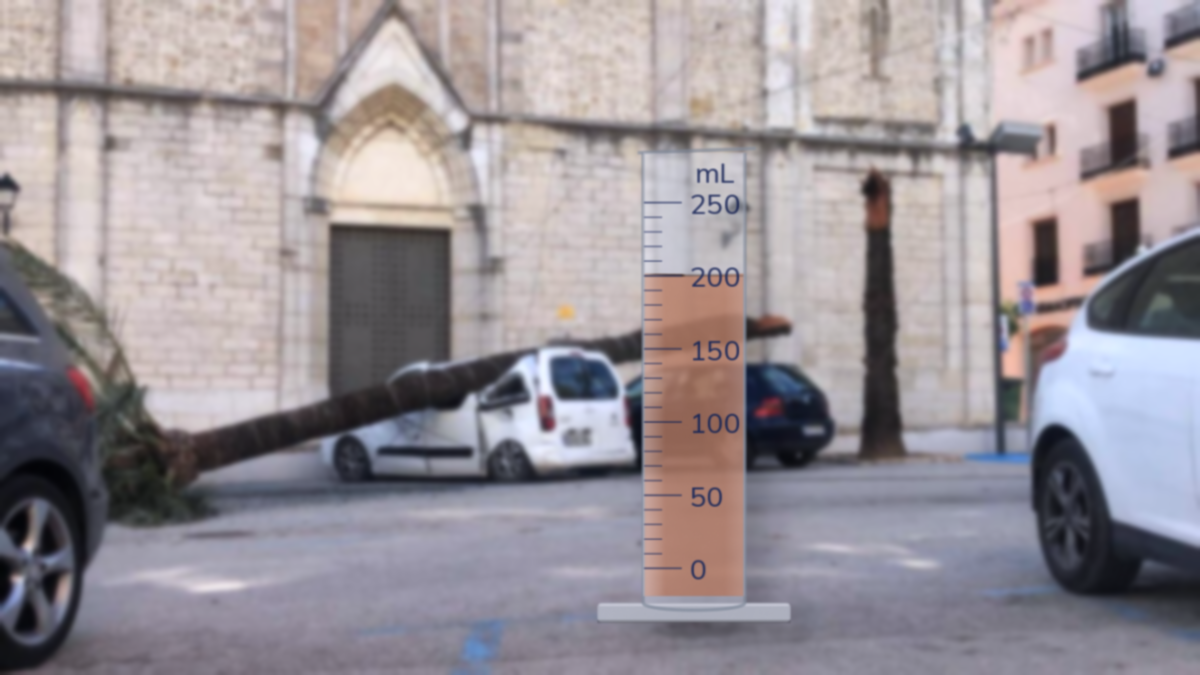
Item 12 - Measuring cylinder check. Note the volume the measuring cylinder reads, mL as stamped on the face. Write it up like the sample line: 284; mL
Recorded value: 200; mL
